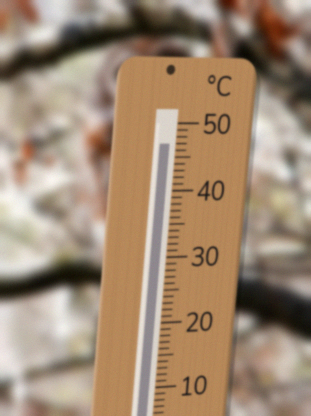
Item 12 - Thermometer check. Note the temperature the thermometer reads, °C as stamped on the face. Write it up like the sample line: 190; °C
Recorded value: 47; °C
